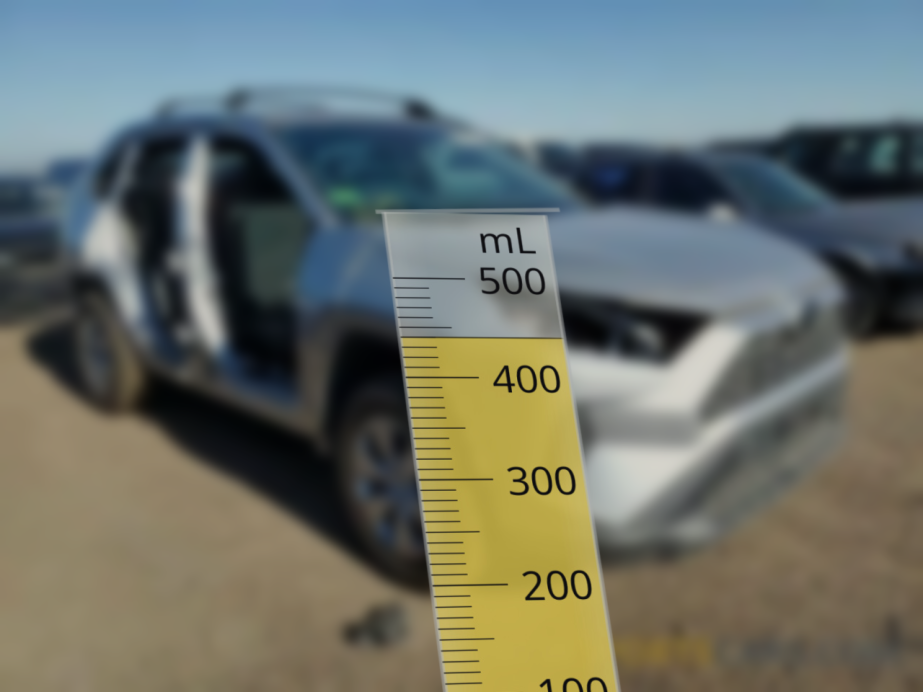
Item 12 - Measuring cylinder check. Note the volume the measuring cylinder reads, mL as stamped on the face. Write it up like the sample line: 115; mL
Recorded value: 440; mL
